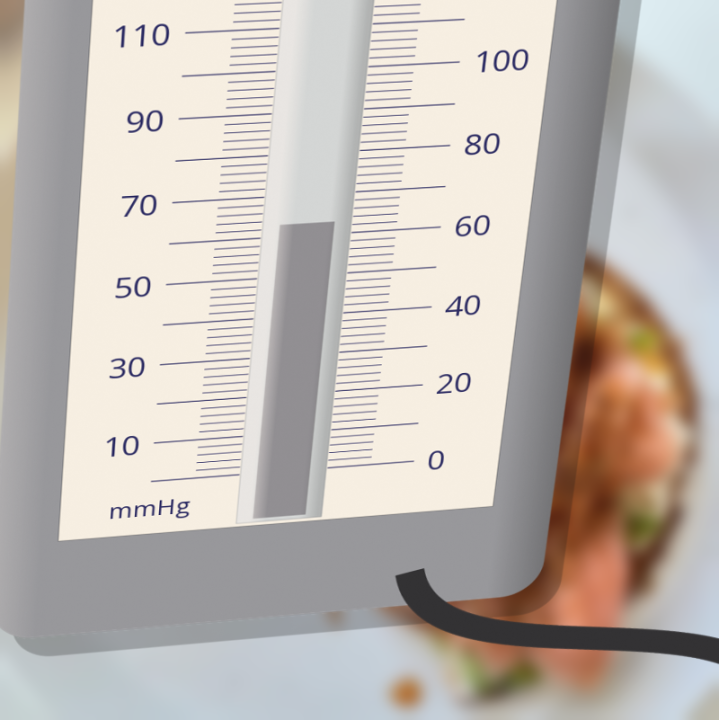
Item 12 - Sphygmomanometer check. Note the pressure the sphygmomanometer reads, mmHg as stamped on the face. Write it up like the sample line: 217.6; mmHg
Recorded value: 63; mmHg
